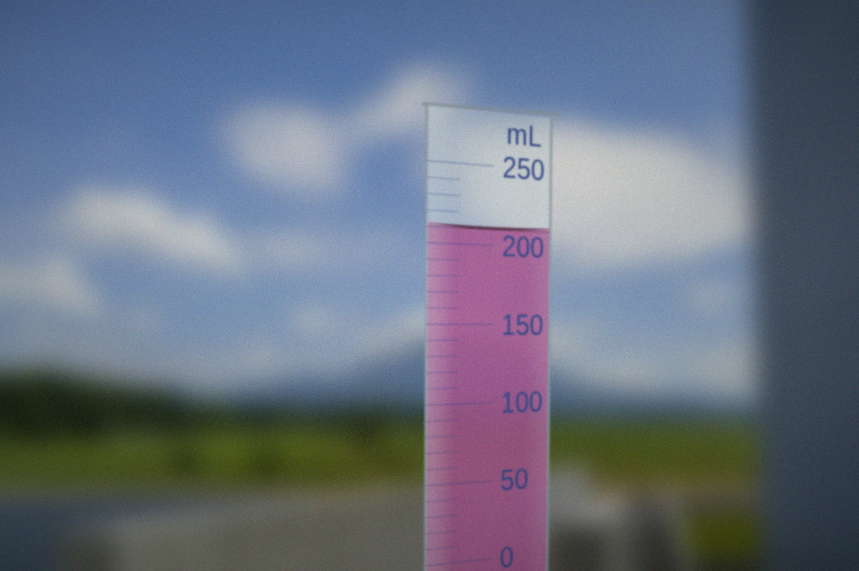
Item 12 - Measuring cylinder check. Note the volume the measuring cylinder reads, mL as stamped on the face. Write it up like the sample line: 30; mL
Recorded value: 210; mL
